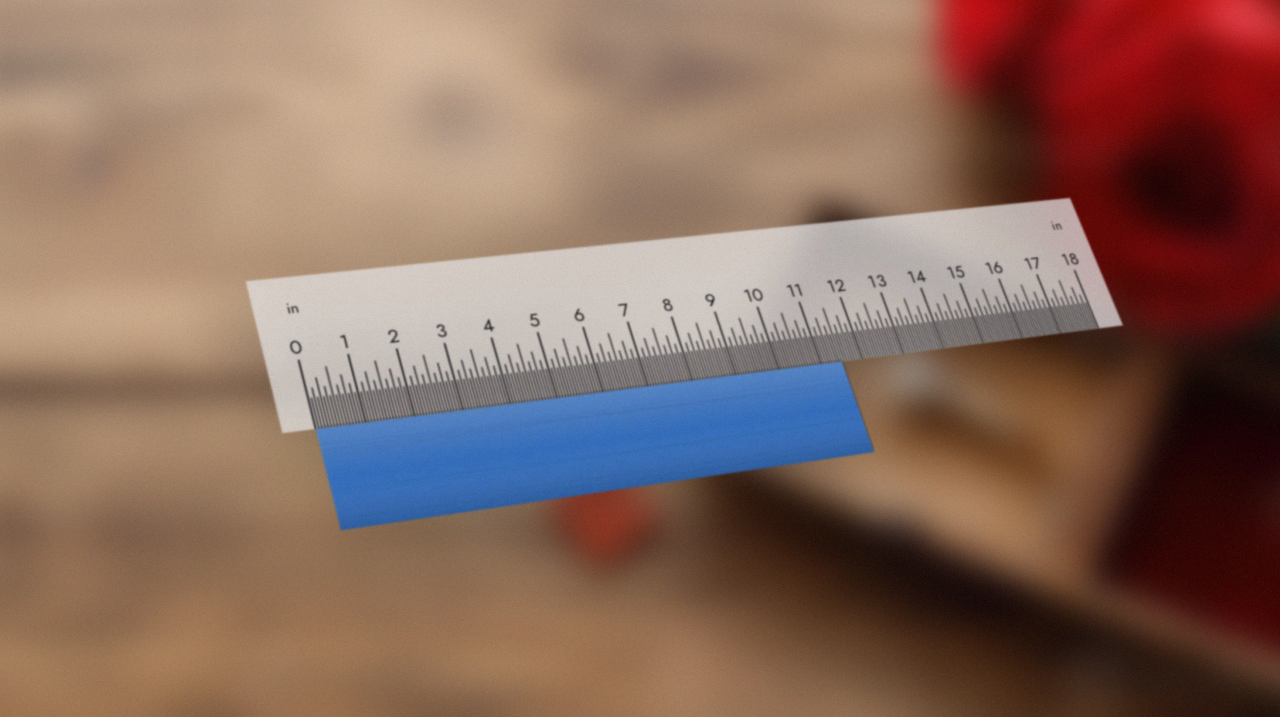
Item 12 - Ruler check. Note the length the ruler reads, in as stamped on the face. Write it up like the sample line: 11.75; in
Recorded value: 11.5; in
